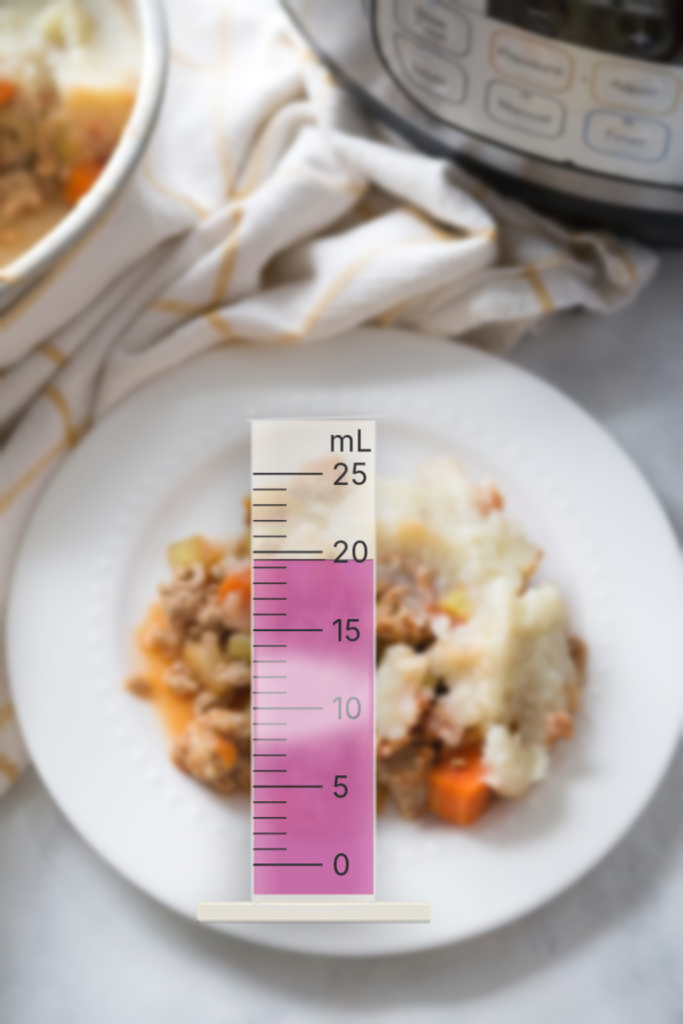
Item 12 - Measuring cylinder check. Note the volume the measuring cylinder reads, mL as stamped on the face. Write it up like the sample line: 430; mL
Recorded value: 19.5; mL
